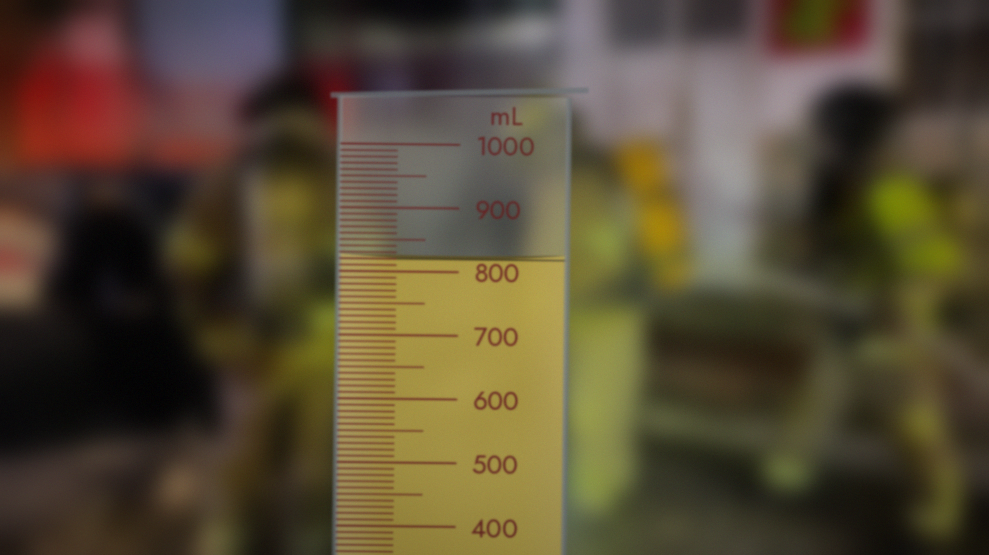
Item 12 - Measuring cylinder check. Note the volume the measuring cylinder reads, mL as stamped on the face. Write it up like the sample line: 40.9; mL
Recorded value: 820; mL
